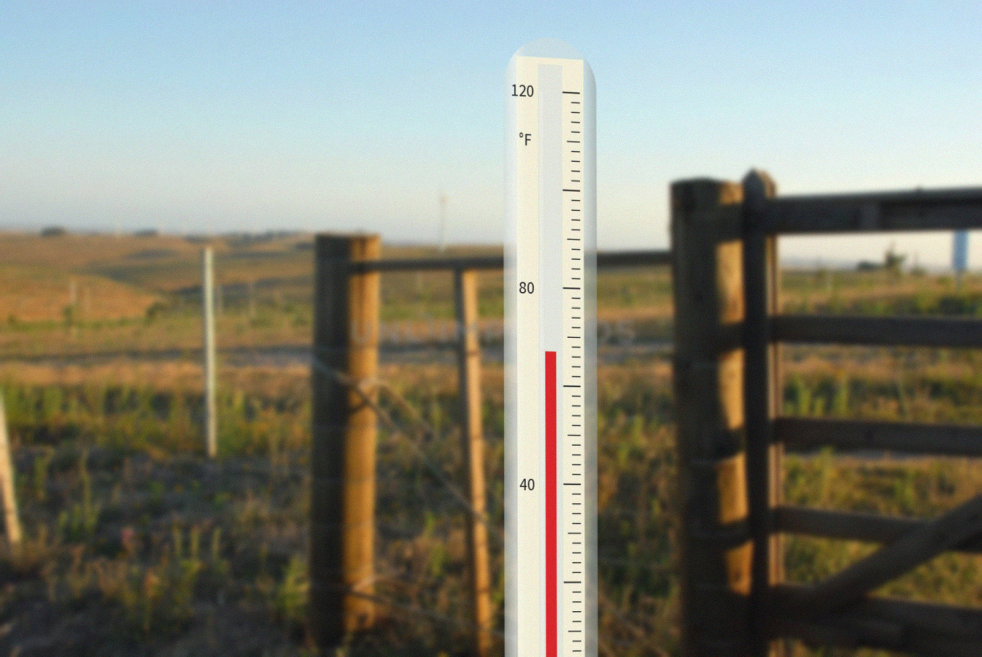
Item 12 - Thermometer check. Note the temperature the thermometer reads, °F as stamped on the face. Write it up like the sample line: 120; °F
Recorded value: 67; °F
